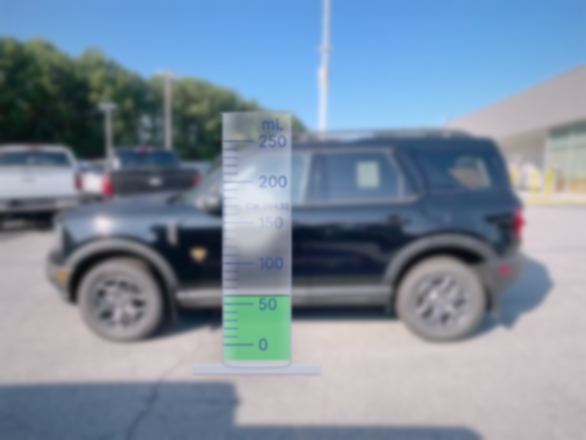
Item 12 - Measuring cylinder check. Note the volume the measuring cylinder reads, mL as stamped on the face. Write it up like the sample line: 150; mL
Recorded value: 60; mL
